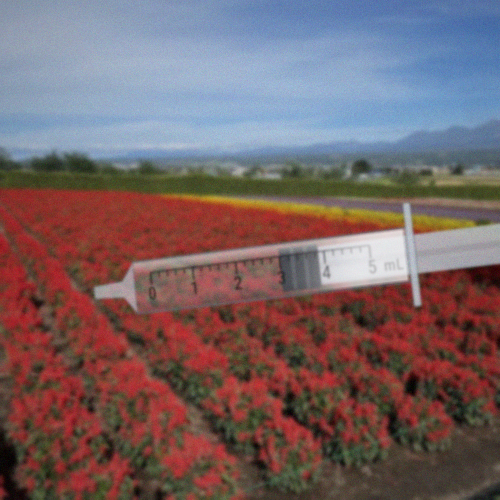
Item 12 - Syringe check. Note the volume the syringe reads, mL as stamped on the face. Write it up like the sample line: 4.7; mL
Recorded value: 3; mL
